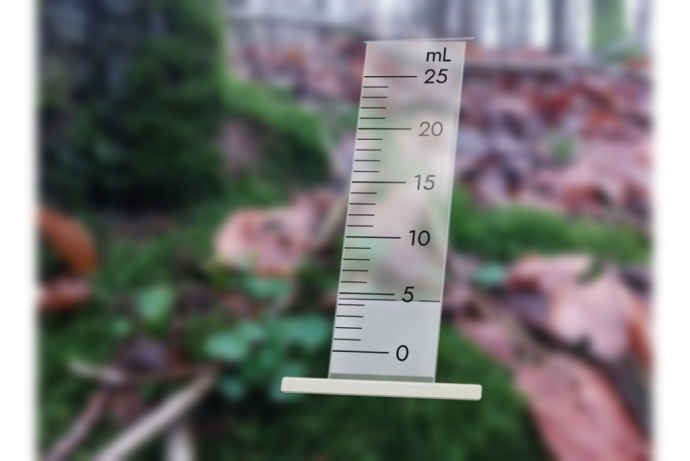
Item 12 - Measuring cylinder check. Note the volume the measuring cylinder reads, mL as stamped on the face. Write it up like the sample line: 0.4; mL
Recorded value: 4.5; mL
